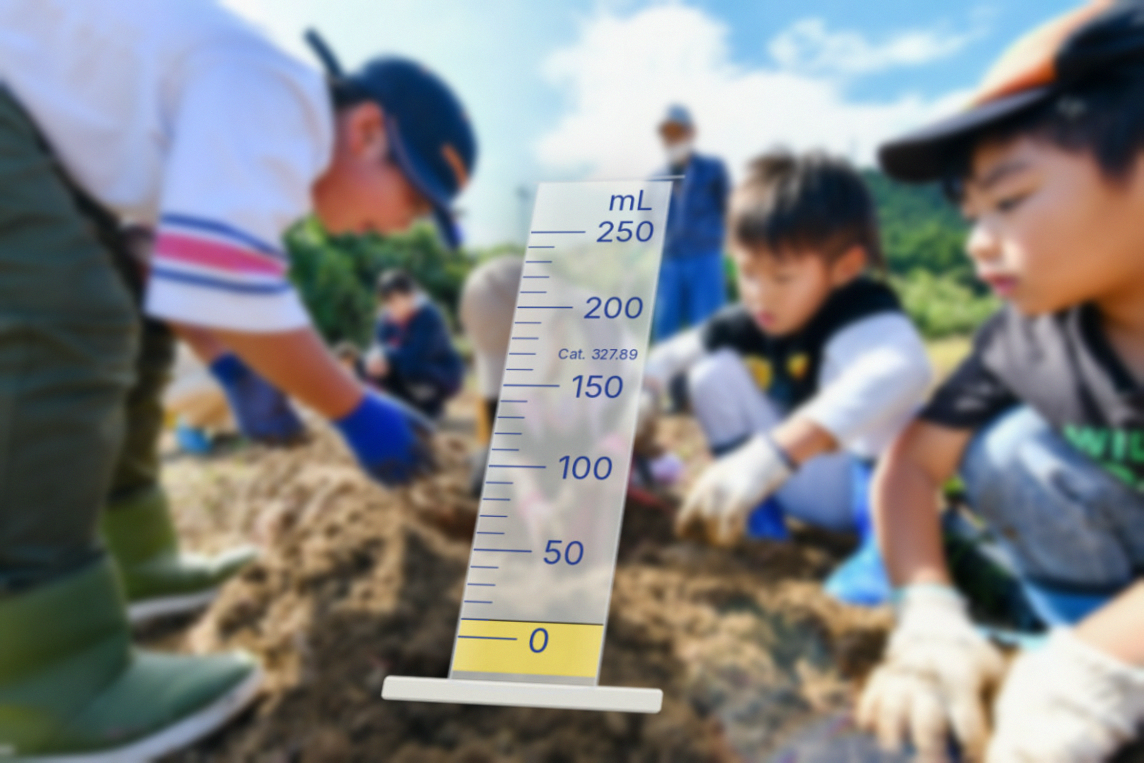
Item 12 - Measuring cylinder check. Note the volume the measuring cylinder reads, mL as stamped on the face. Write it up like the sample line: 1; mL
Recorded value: 10; mL
